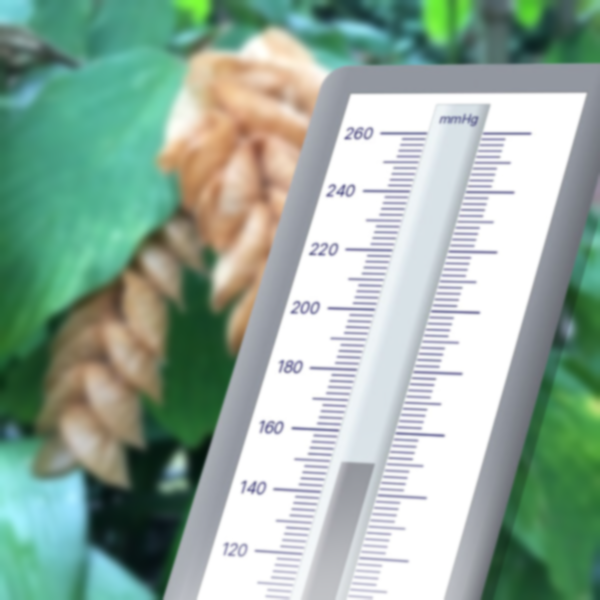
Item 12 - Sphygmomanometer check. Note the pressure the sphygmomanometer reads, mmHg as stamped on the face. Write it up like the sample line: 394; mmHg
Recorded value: 150; mmHg
